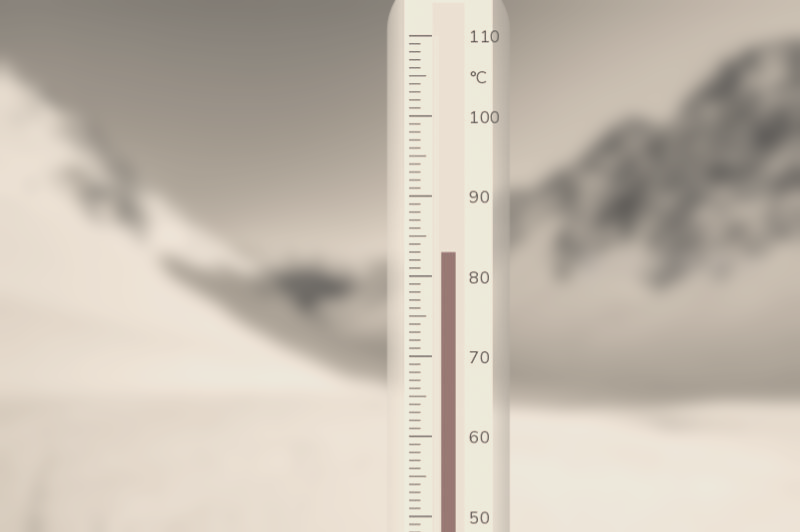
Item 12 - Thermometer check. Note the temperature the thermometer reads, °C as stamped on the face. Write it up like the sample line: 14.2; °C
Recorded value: 83; °C
